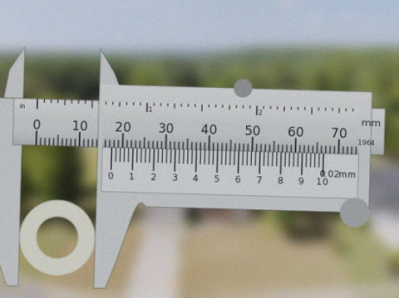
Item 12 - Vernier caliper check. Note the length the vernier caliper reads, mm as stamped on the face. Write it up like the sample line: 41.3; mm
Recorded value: 17.5; mm
